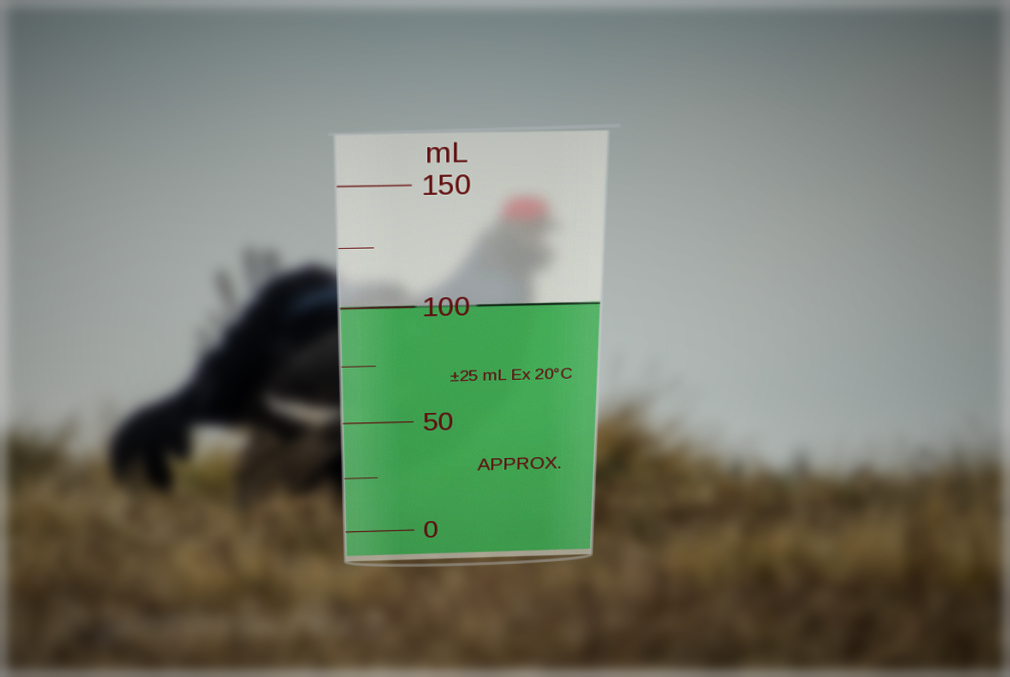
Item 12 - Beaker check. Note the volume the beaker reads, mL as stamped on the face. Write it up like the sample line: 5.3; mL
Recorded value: 100; mL
